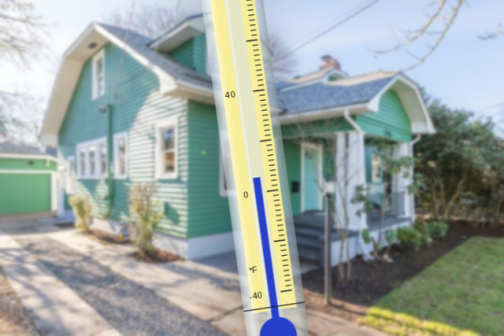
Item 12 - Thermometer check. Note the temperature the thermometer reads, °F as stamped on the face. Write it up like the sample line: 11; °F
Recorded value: 6; °F
